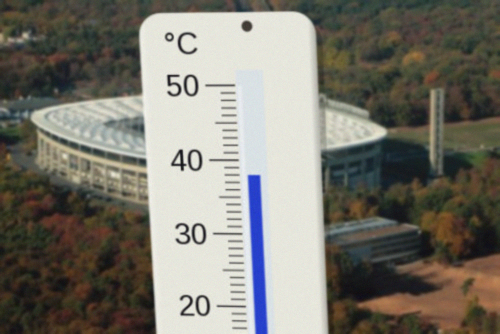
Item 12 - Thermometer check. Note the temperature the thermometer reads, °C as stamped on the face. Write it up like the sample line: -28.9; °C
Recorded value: 38; °C
